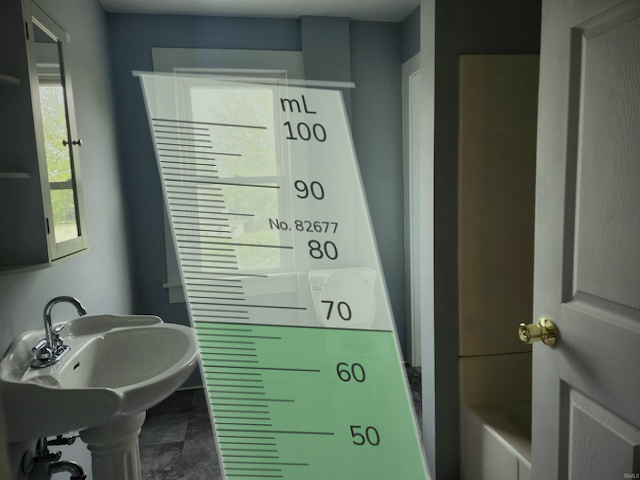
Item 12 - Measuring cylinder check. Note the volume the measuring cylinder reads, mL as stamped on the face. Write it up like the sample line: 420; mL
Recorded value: 67; mL
